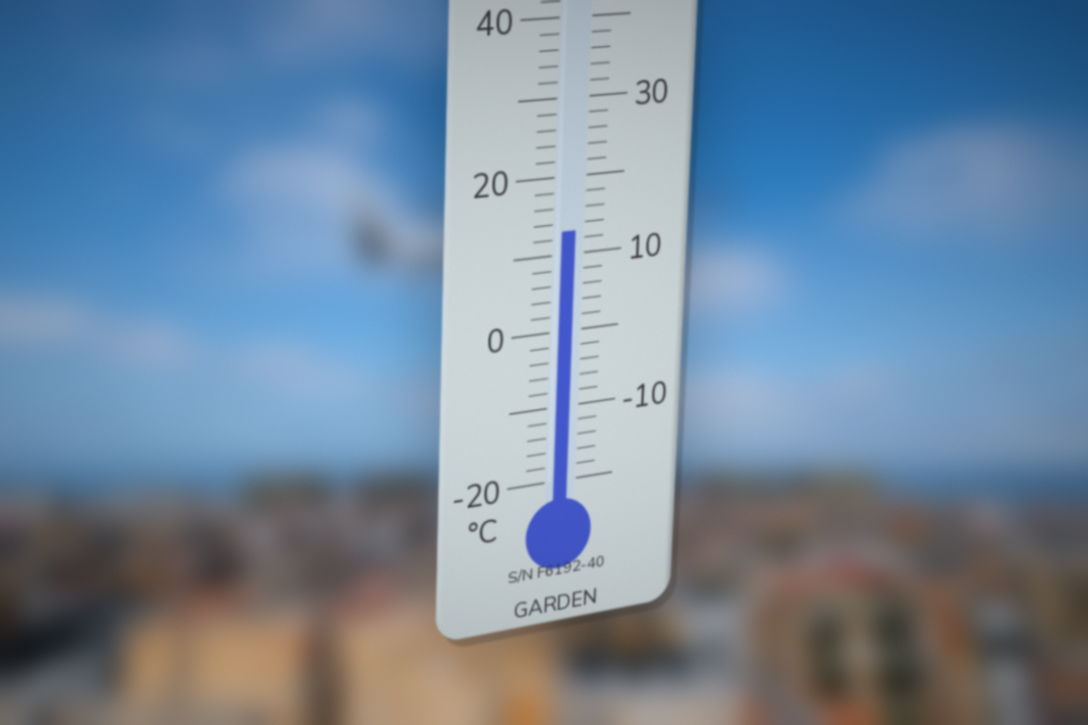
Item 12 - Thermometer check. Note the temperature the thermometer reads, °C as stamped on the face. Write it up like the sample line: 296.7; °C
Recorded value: 13; °C
